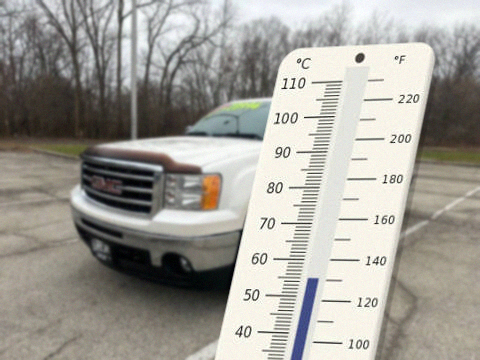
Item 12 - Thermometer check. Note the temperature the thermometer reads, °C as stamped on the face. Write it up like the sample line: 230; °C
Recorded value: 55; °C
